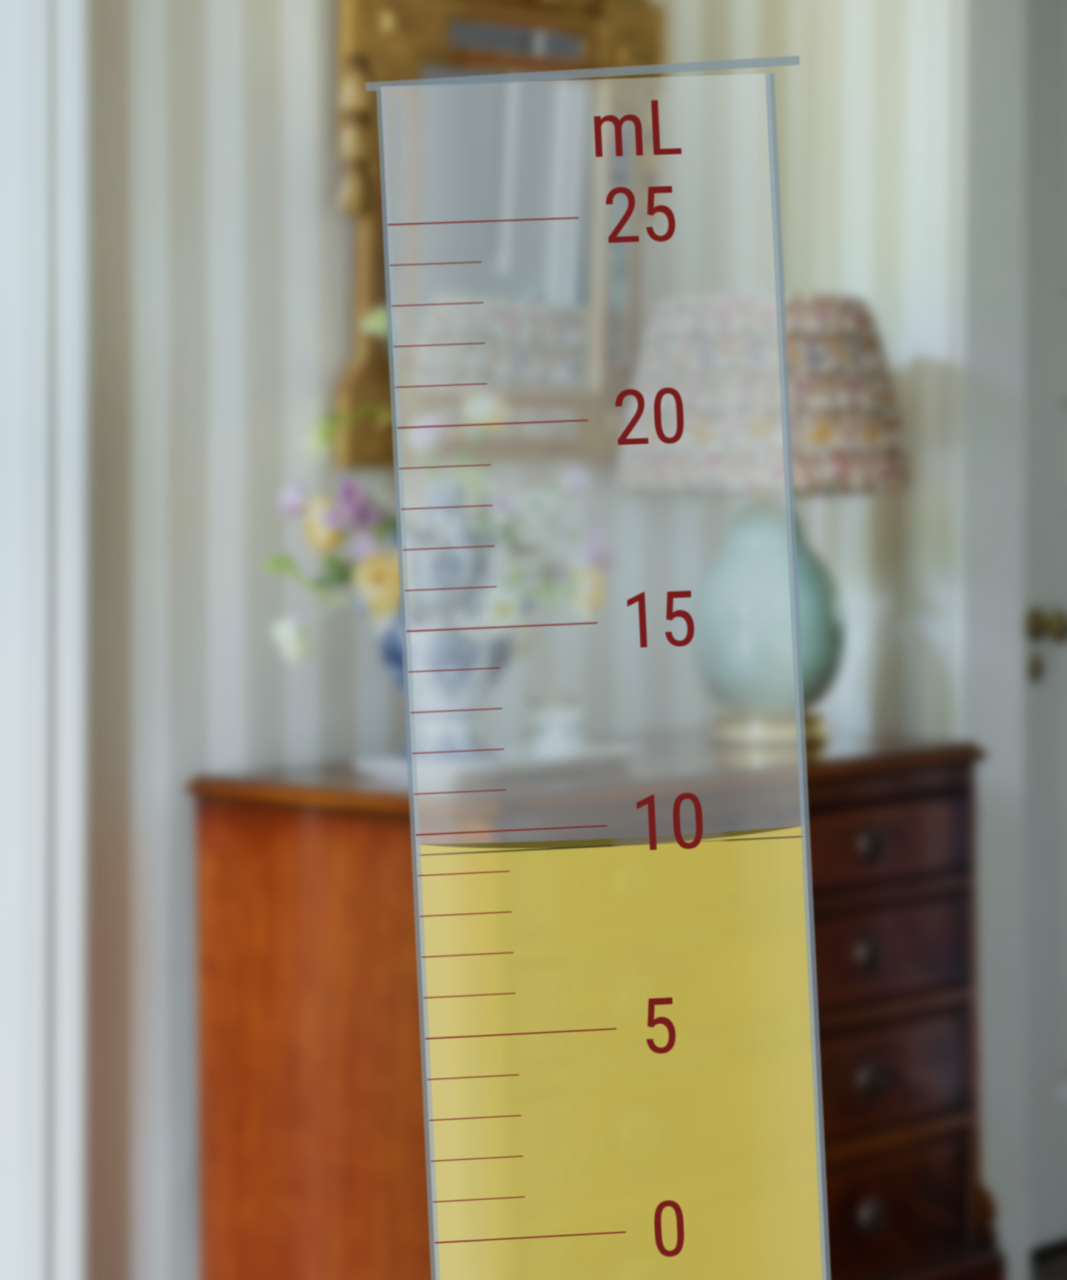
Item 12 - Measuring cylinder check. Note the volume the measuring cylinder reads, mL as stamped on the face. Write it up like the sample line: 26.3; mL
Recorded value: 9.5; mL
